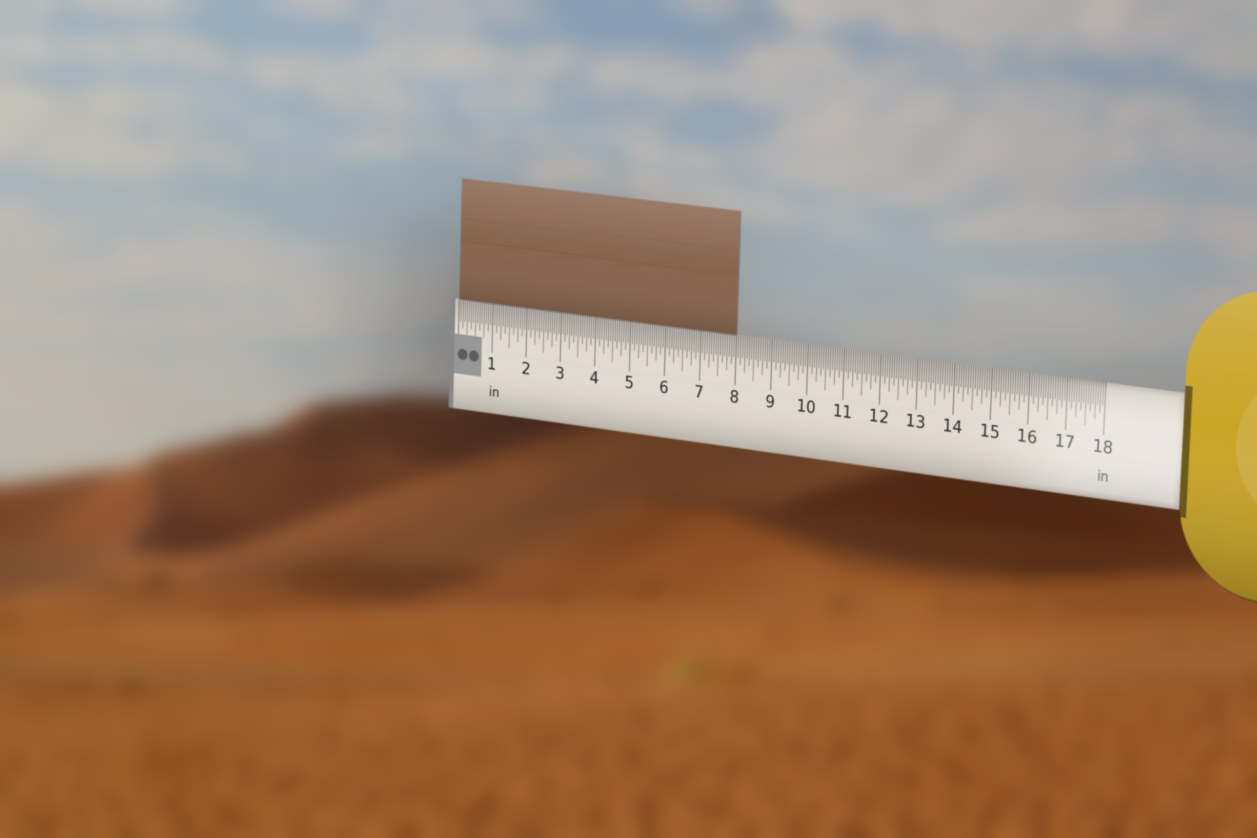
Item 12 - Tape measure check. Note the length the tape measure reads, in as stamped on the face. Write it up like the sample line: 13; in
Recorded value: 8; in
